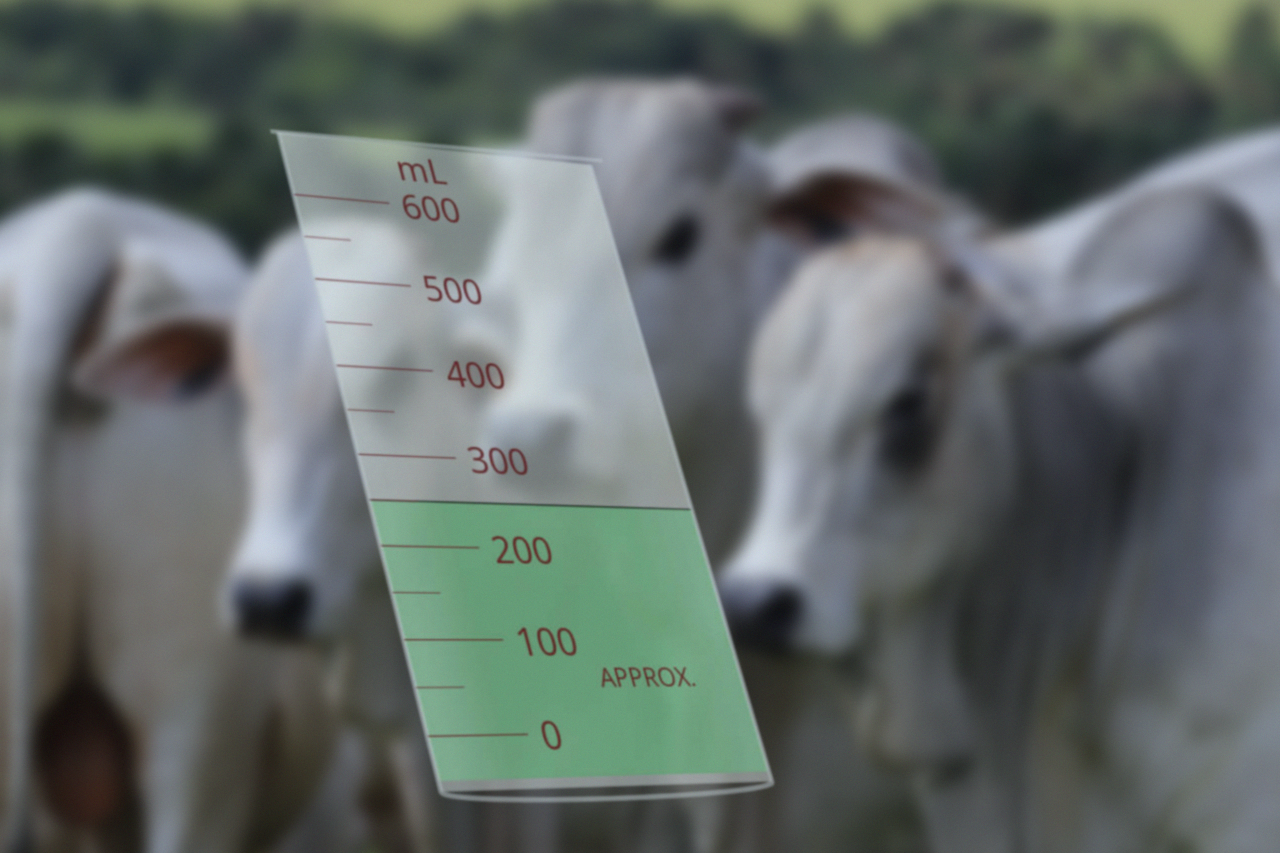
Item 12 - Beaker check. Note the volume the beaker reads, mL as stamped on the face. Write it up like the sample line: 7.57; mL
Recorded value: 250; mL
